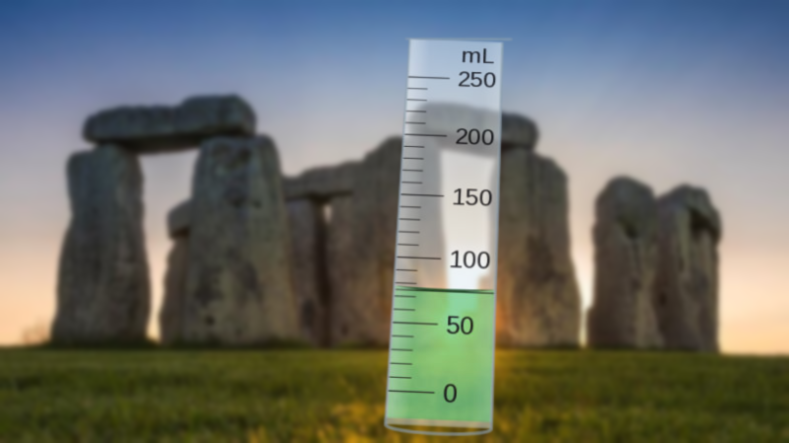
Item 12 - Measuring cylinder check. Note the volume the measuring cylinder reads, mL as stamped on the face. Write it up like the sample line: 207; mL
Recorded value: 75; mL
